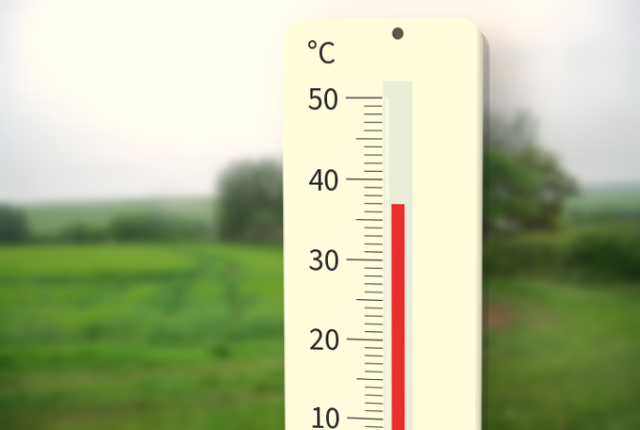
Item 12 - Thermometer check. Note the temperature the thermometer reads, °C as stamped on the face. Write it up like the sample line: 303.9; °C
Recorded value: 37; °C
